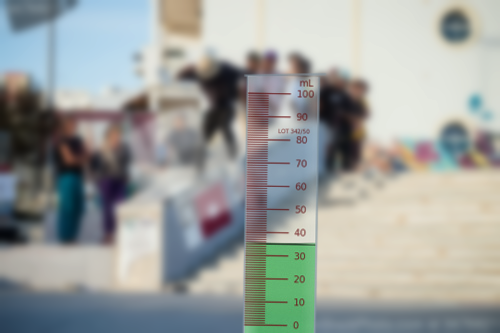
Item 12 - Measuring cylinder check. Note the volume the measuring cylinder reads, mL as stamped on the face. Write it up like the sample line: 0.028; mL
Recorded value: 35; mL
